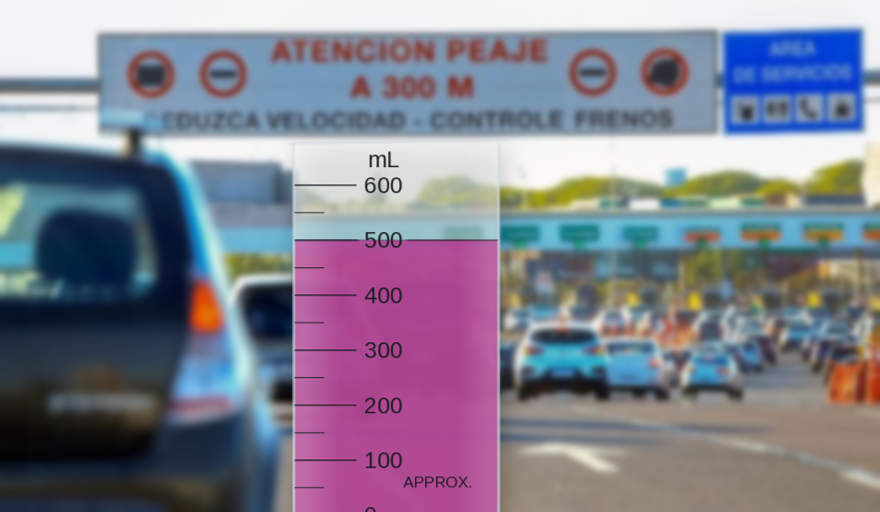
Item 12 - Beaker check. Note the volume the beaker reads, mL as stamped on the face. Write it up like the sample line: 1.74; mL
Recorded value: 500; mL
